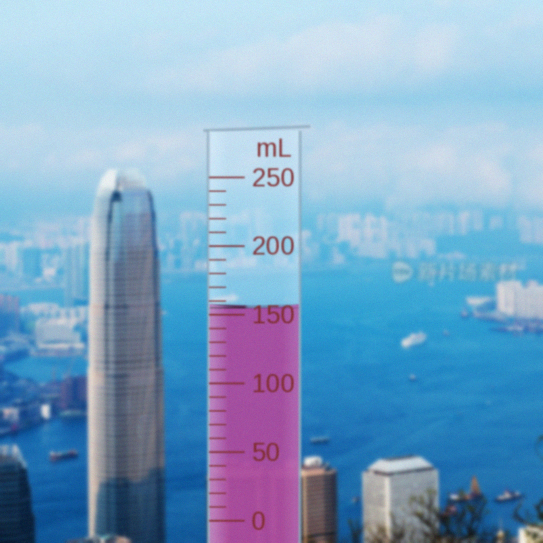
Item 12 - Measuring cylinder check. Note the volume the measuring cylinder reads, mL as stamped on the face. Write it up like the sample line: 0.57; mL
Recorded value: 155; mL
